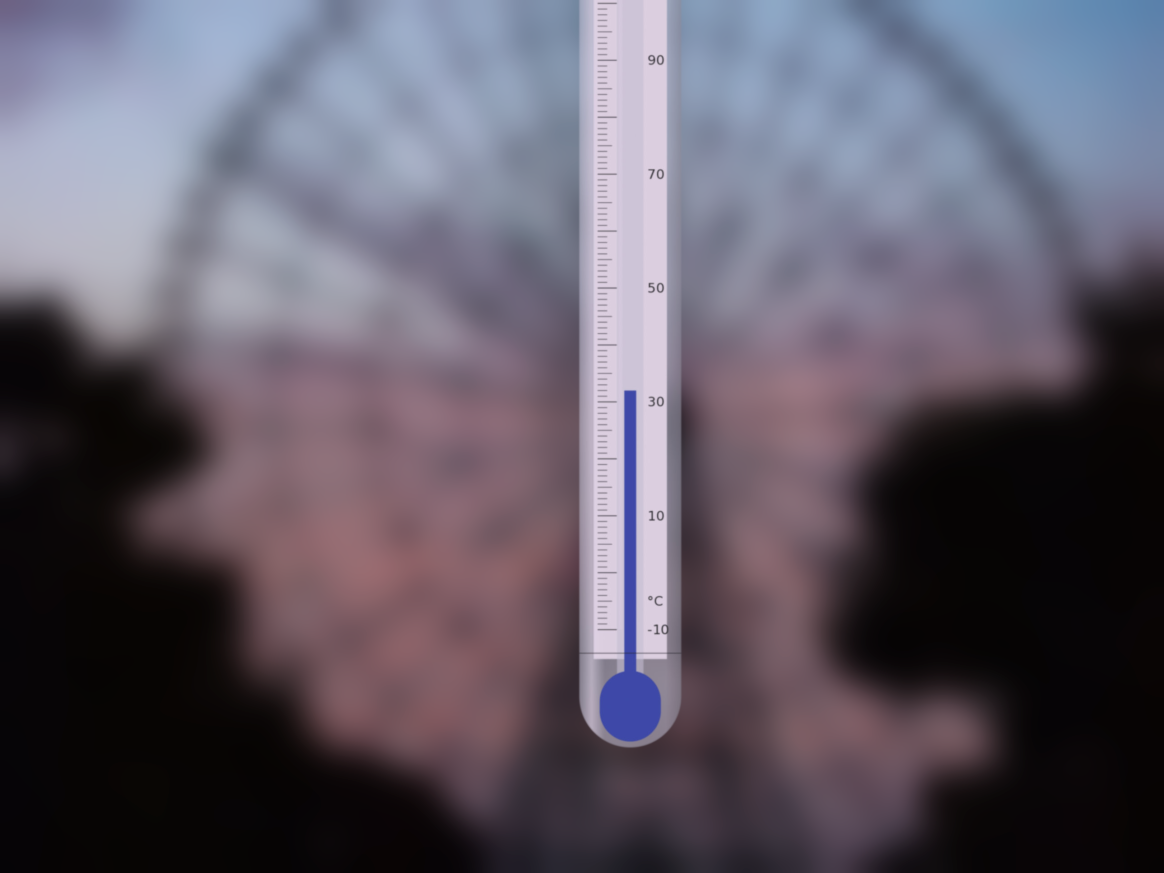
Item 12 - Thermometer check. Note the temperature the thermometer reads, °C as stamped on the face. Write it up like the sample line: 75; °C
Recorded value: 32; °C
